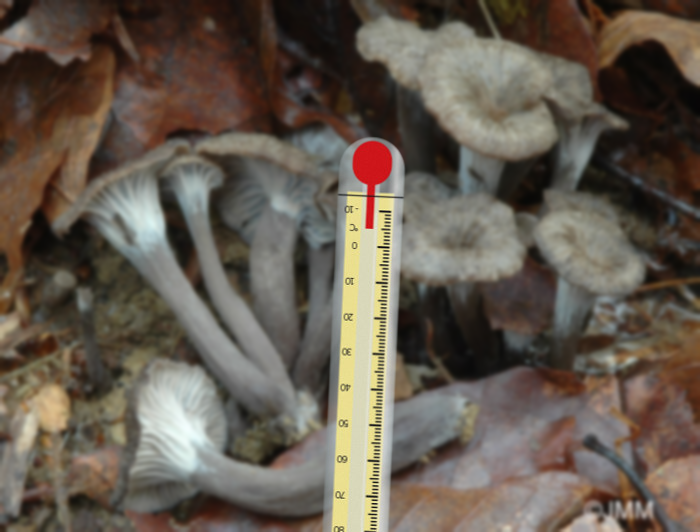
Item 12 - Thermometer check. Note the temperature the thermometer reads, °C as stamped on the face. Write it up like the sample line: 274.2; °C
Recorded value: -5; °C
